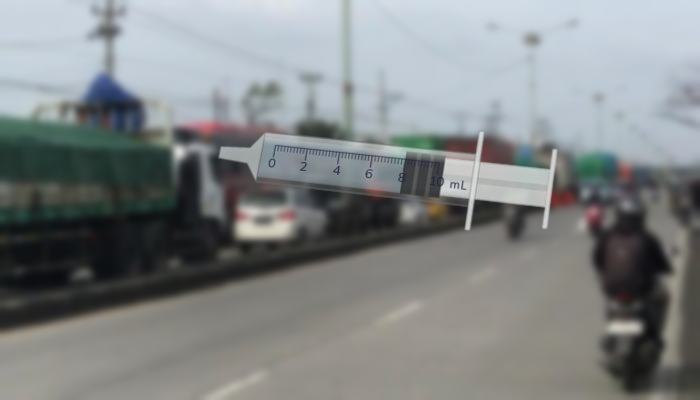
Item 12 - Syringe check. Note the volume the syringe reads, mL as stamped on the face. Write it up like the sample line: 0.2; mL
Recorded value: 8; mL
